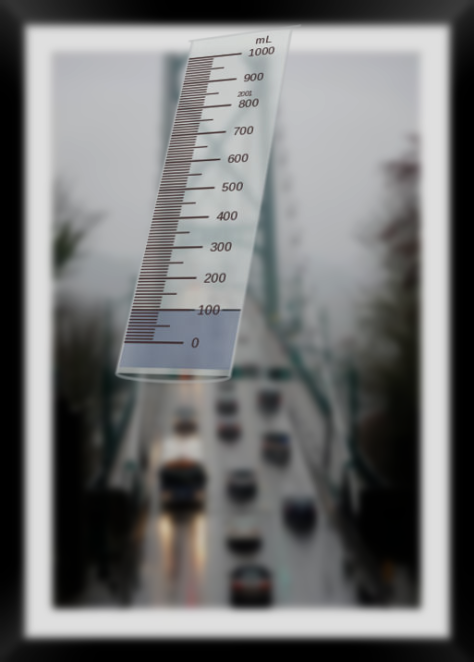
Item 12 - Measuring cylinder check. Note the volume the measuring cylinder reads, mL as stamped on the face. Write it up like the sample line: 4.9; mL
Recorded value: 100; mL
